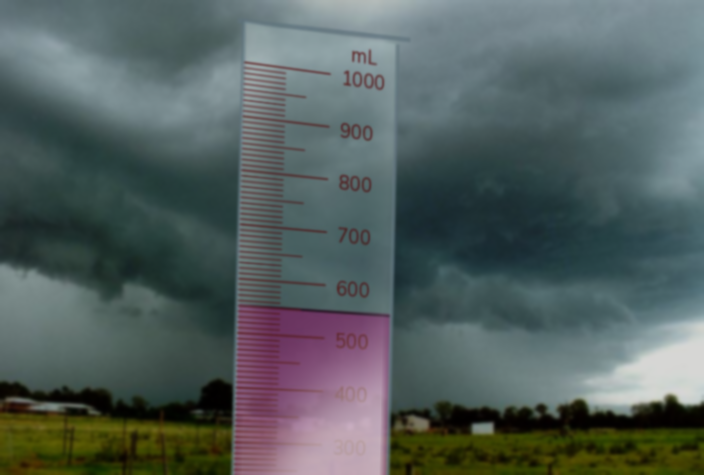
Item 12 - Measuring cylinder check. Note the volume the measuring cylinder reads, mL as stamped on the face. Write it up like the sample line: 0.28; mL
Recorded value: 550; mL
